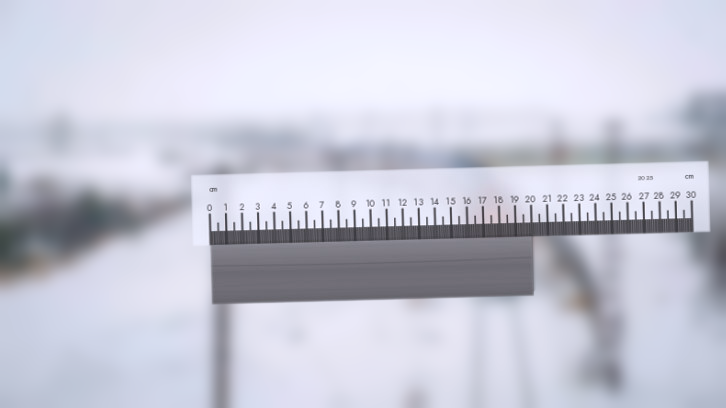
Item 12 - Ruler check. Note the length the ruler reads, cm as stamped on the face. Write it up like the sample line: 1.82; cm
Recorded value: 20; cm
